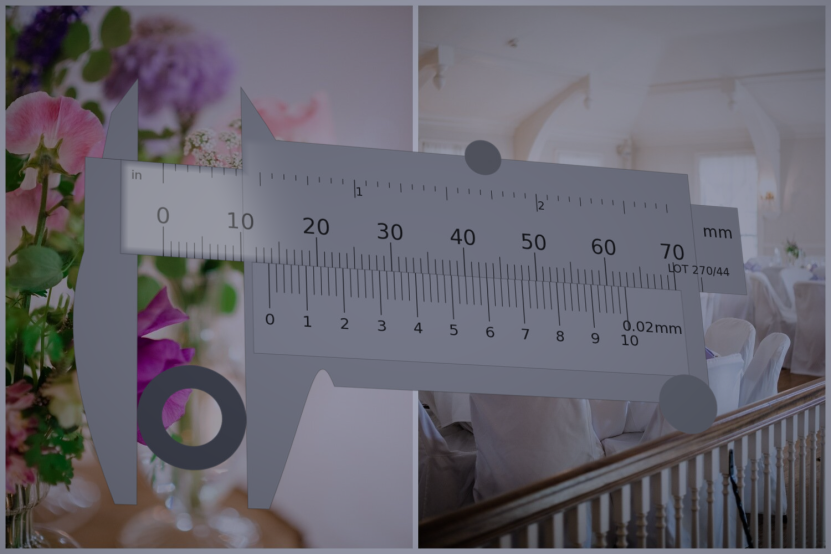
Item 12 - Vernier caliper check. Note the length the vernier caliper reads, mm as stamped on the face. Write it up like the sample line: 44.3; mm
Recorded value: 13.6; mm
